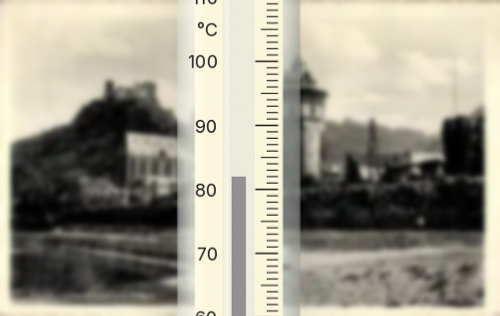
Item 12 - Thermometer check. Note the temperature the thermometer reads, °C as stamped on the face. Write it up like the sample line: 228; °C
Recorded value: 82; °C
